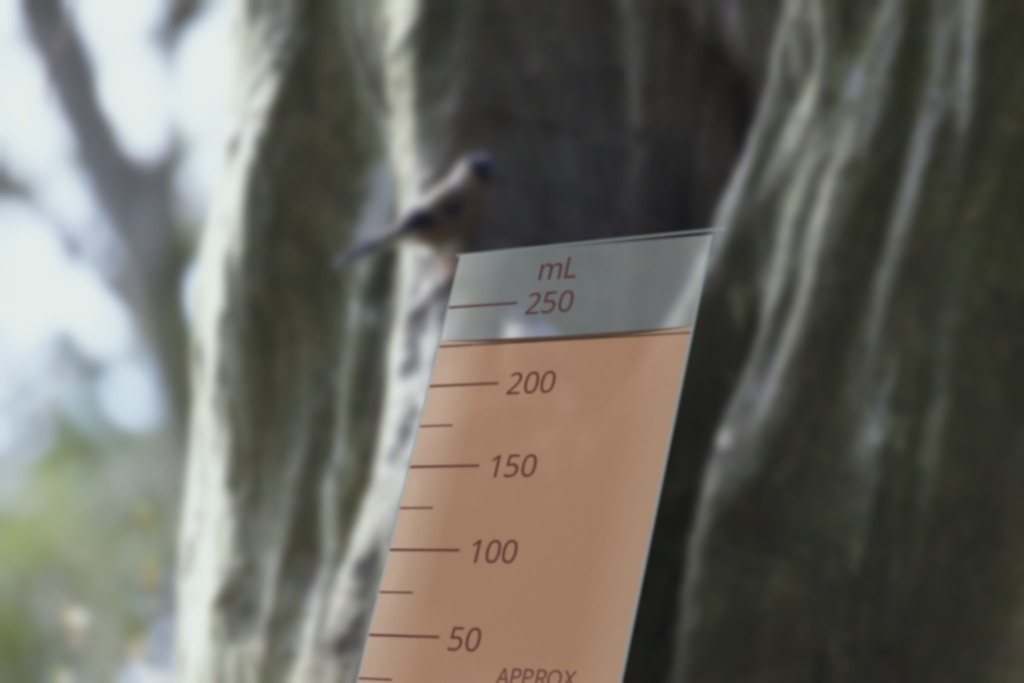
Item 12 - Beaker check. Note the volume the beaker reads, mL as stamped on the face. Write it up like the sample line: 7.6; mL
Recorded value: 225; mL
